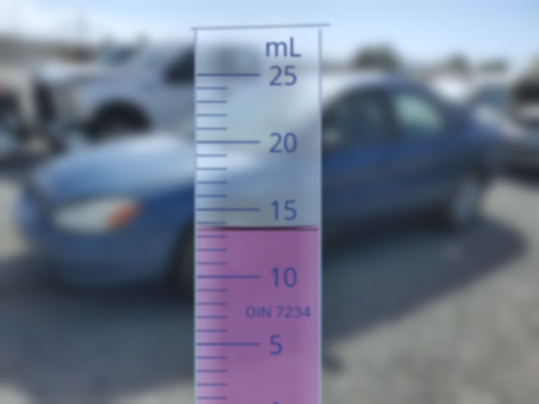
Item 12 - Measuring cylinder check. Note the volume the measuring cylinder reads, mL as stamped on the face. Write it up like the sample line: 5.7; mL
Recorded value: 13.5; mL
